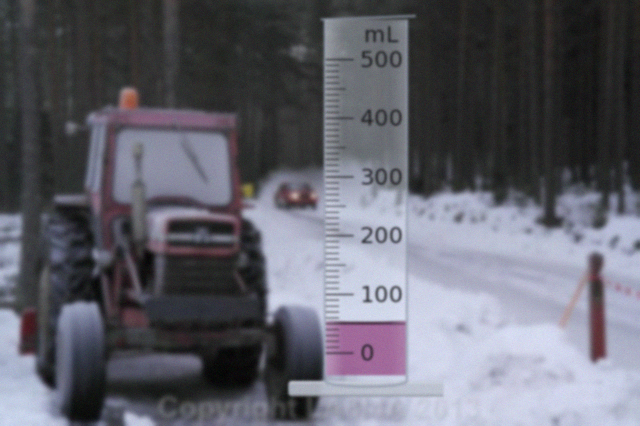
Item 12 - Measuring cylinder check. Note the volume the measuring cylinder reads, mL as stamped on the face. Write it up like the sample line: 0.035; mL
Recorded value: 50; mL
